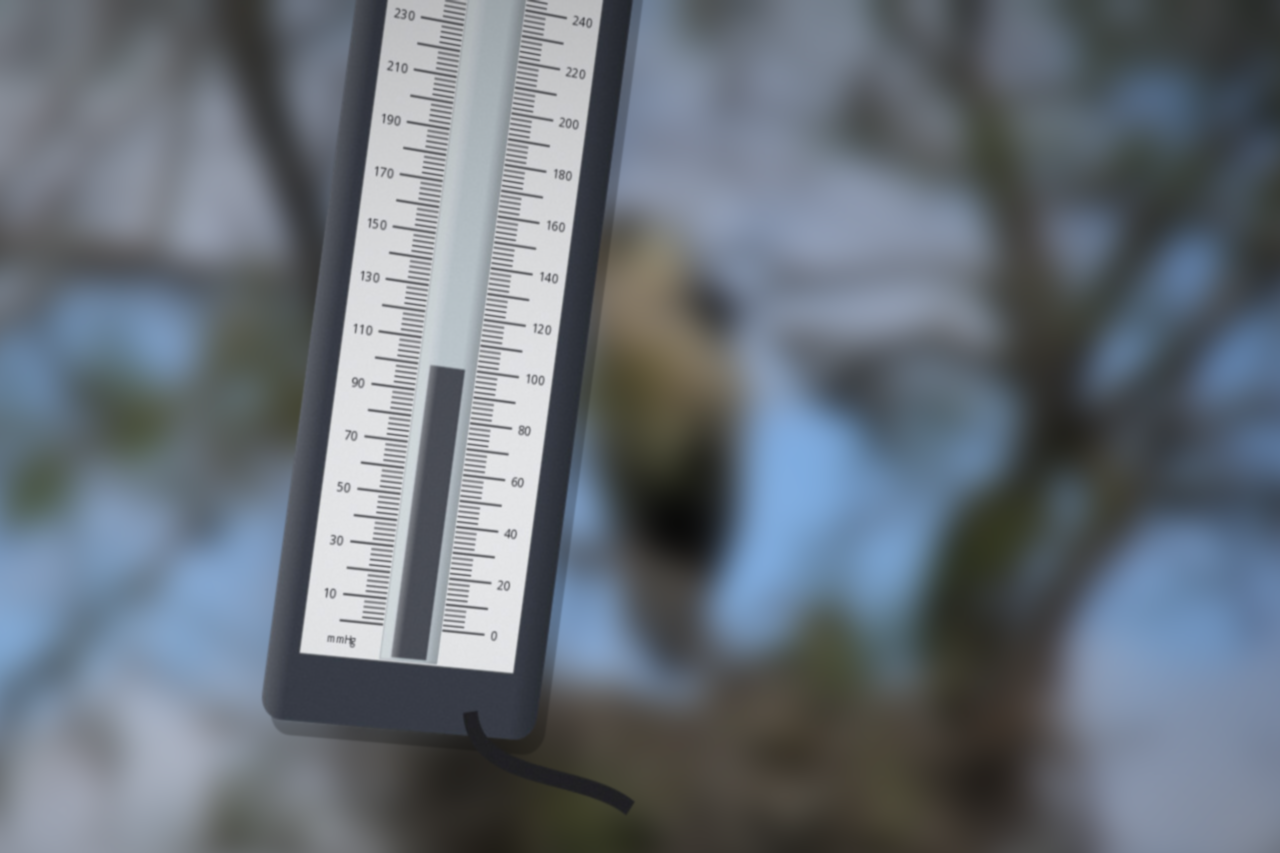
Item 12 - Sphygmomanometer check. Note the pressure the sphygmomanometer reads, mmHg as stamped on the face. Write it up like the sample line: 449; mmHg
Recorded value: 100; mmHg
